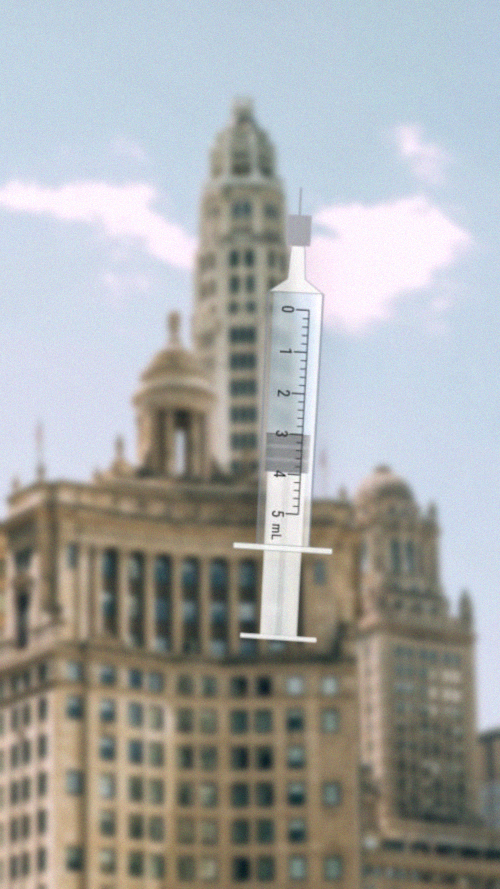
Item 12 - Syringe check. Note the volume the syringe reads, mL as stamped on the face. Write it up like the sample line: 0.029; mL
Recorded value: 3; mL
